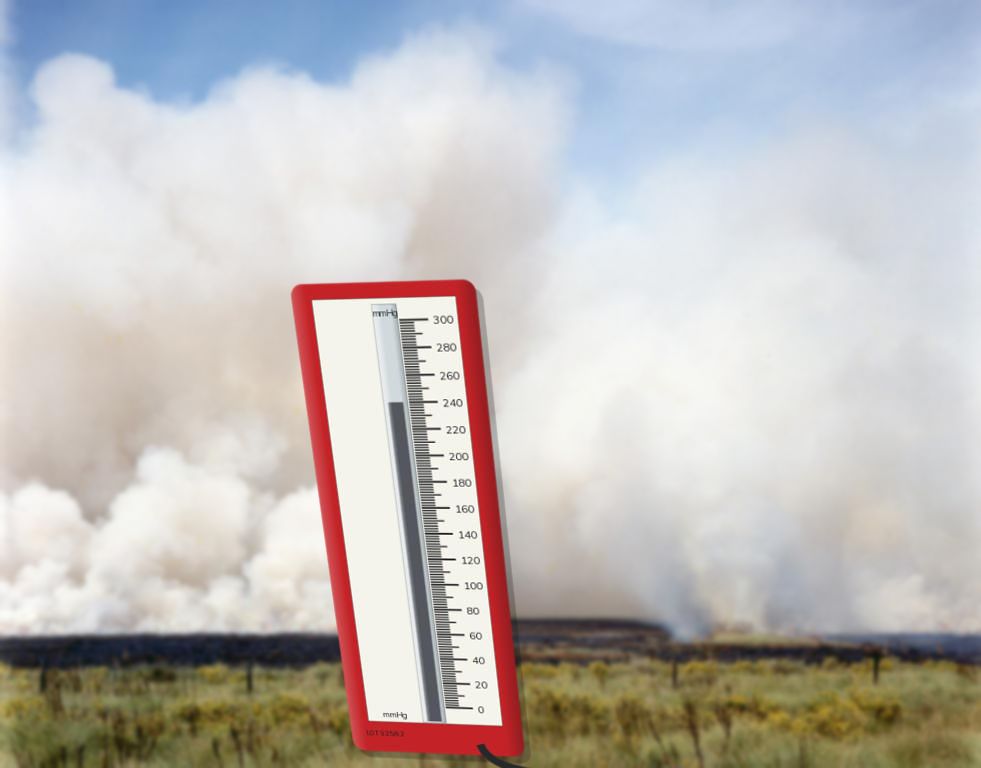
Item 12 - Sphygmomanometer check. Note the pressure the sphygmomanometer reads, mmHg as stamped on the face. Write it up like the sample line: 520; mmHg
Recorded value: 240; mmHg
